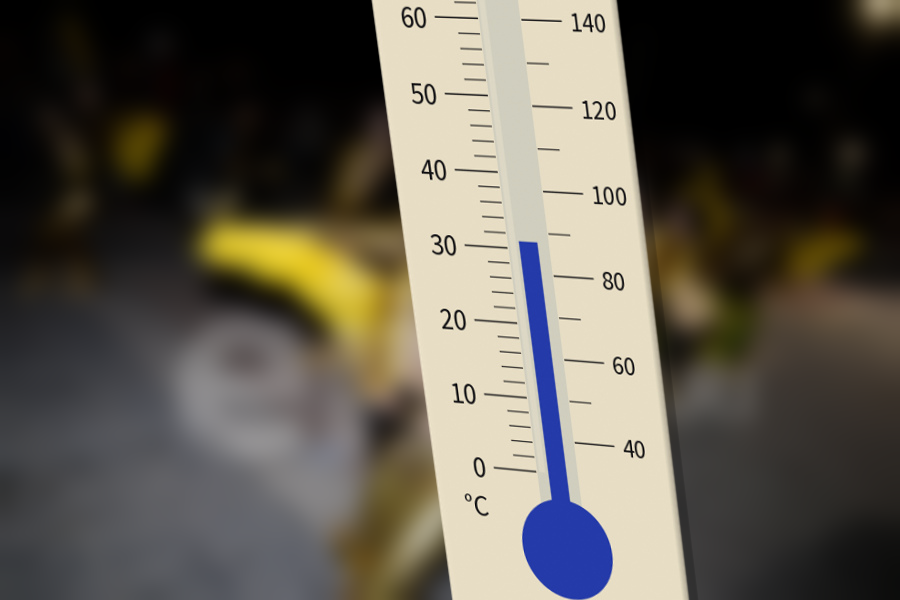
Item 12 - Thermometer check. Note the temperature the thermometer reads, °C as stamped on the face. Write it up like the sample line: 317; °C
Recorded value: 31; °C
